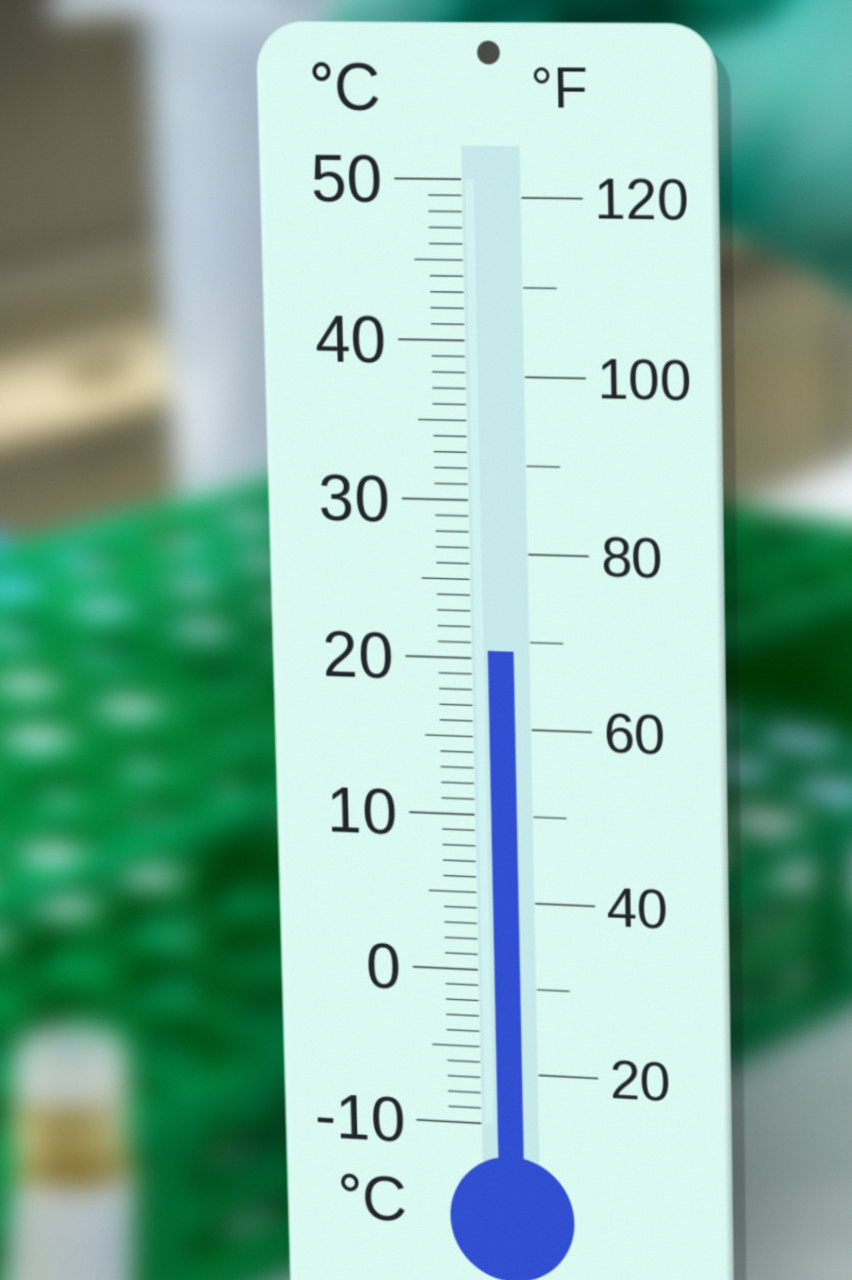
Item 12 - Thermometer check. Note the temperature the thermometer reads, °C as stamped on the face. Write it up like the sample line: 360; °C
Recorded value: 20.5; °C
